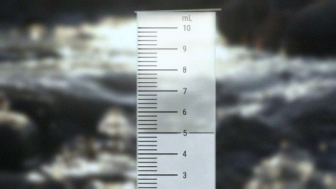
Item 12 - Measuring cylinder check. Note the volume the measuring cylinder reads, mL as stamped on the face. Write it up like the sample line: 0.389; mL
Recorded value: 5; mL
